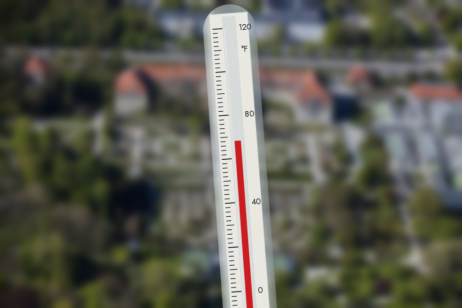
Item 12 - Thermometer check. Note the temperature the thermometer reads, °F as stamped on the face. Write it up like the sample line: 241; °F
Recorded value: 68; °F
